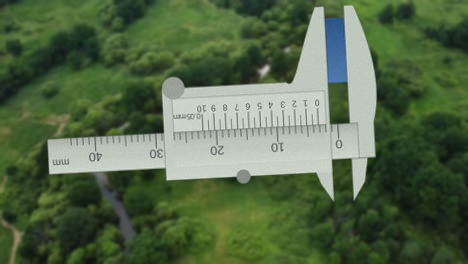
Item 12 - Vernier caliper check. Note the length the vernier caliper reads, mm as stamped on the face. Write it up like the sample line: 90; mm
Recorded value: 3.2; mm
